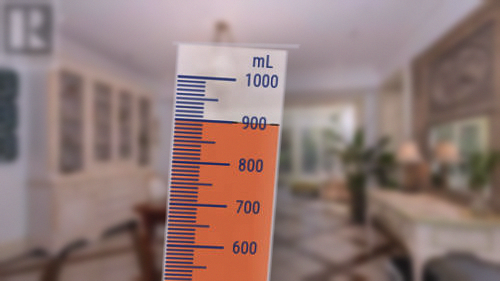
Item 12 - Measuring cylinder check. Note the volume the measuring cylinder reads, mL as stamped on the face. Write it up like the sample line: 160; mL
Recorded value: 900; mL
